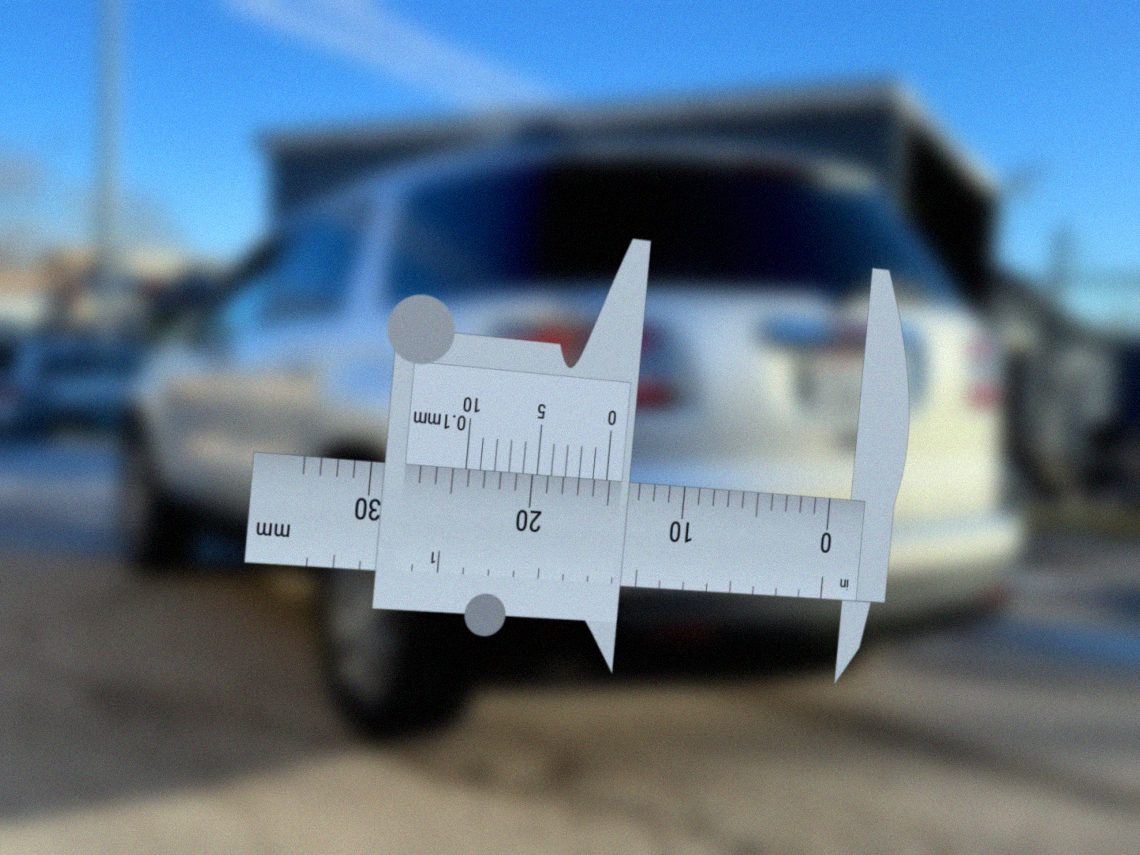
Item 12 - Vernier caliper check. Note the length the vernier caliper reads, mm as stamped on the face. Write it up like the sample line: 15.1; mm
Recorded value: 15.2; mm
